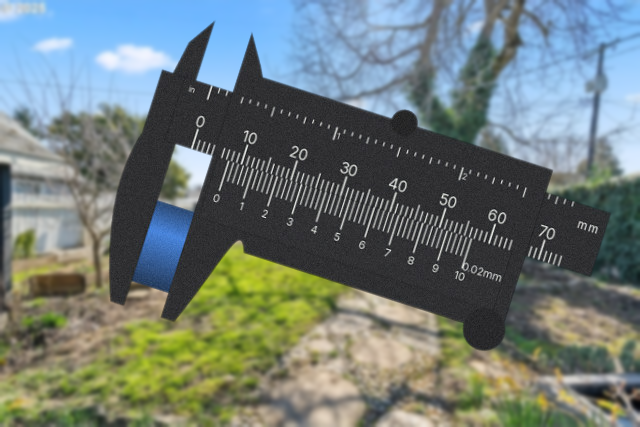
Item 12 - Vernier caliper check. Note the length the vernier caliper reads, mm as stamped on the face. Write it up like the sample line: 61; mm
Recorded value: 7.5; mm
